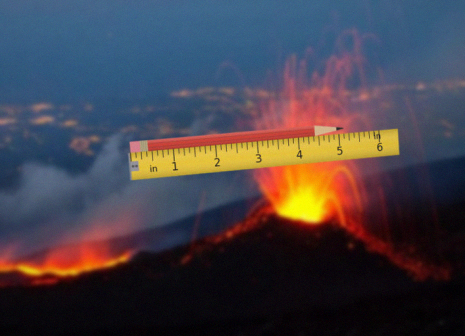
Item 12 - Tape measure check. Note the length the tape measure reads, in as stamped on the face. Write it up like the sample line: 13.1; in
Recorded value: 5.125; in
